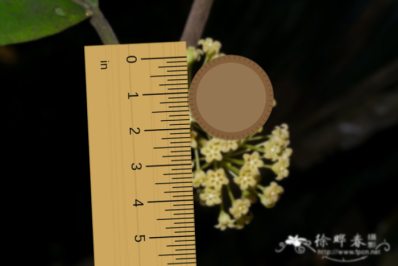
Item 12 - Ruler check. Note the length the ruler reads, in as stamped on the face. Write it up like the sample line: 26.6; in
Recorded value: 2.375; in
